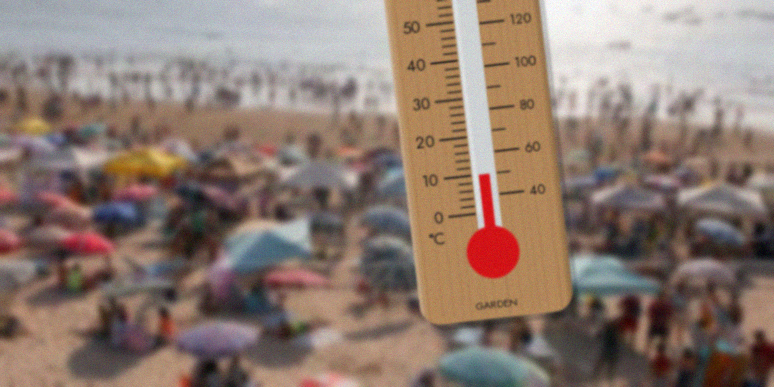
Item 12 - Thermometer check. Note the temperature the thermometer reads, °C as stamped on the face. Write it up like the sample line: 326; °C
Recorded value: 10; °C
